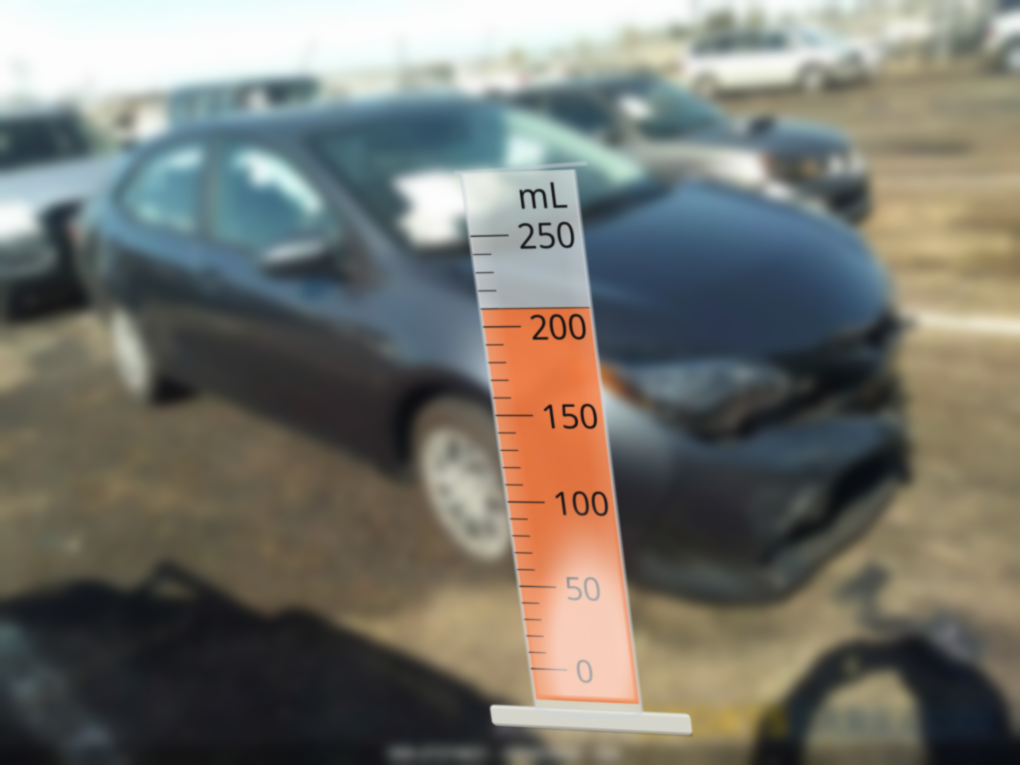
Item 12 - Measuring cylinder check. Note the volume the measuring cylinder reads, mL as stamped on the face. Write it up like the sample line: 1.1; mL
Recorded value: 210; mL
